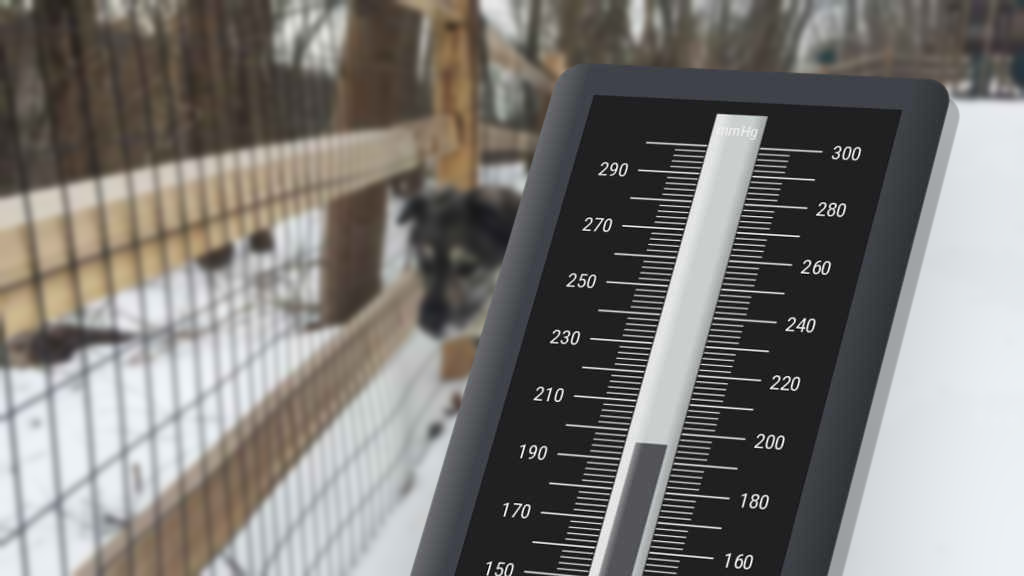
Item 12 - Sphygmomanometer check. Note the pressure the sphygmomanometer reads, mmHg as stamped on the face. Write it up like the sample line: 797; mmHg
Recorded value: 196; mmHg
